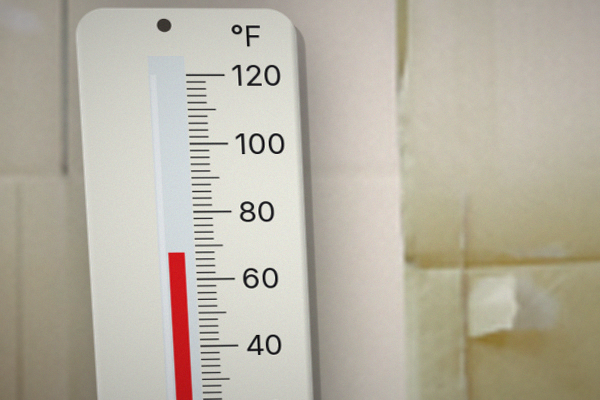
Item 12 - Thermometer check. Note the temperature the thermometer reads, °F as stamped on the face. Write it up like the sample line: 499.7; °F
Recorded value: 68; °F
